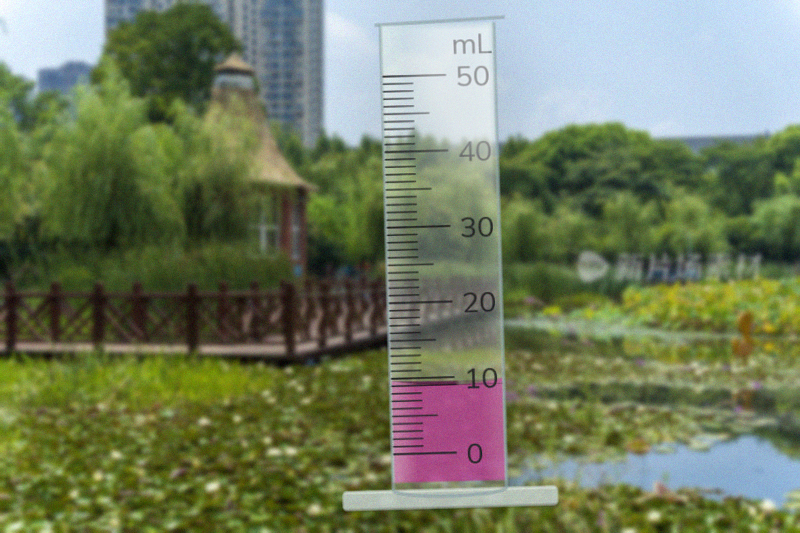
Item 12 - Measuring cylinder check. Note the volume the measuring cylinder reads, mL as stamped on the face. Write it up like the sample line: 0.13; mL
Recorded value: 9; mL
